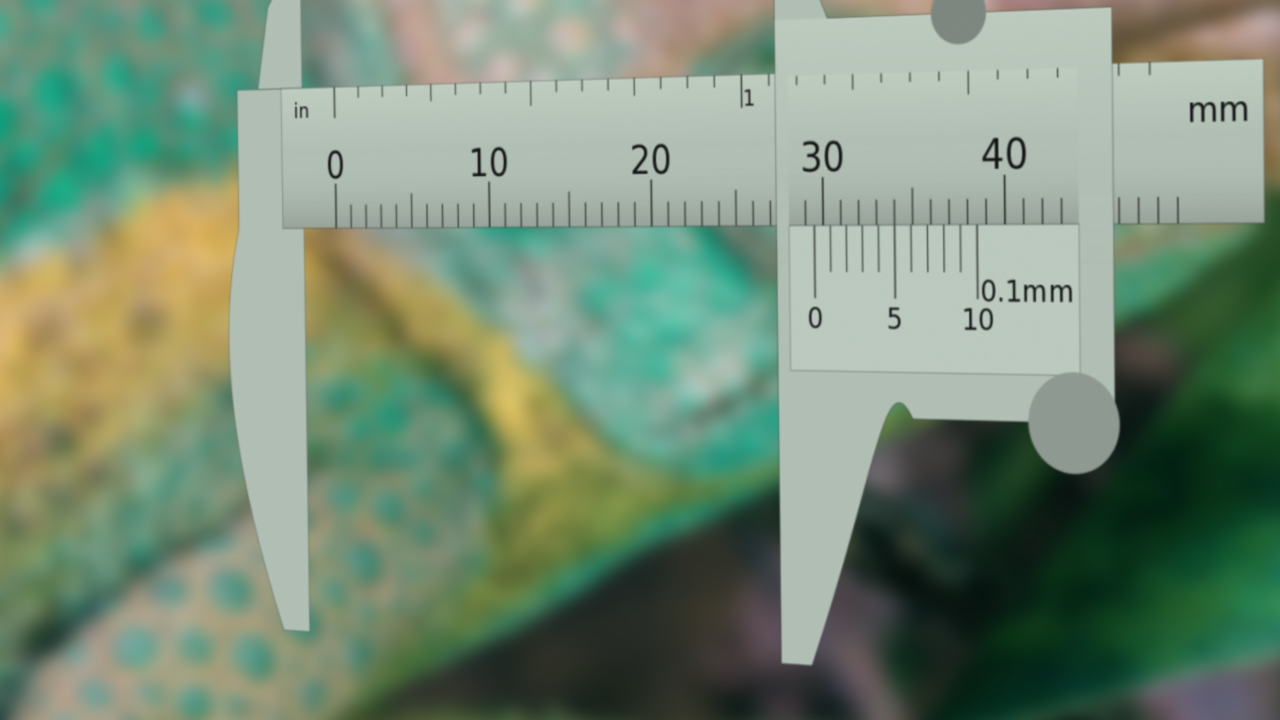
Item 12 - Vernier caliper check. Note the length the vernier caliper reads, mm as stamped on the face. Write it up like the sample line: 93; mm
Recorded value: 29.5; mm
